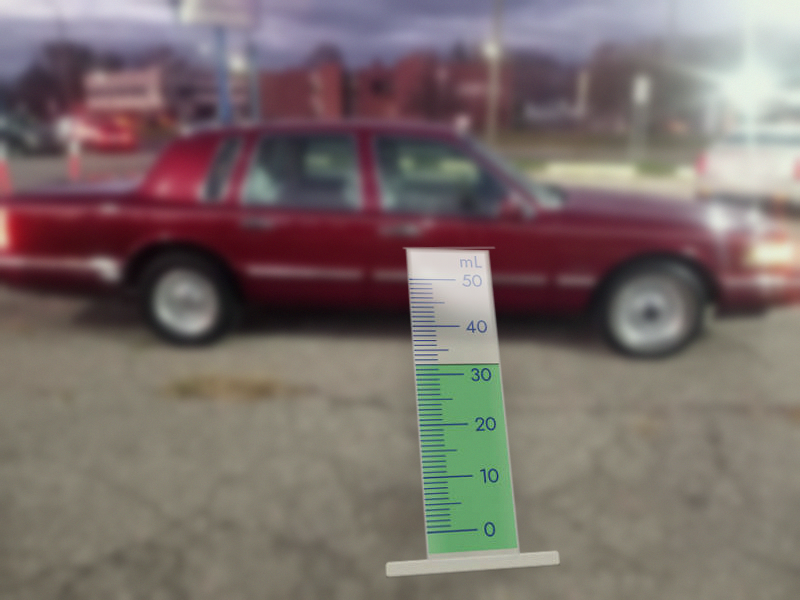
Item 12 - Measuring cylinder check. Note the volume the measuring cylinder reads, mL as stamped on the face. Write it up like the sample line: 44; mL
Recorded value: 32; mL
